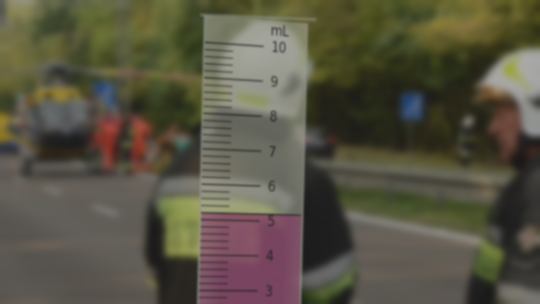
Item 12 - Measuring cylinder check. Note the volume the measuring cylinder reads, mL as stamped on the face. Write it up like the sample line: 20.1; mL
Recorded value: 5.2; mL
